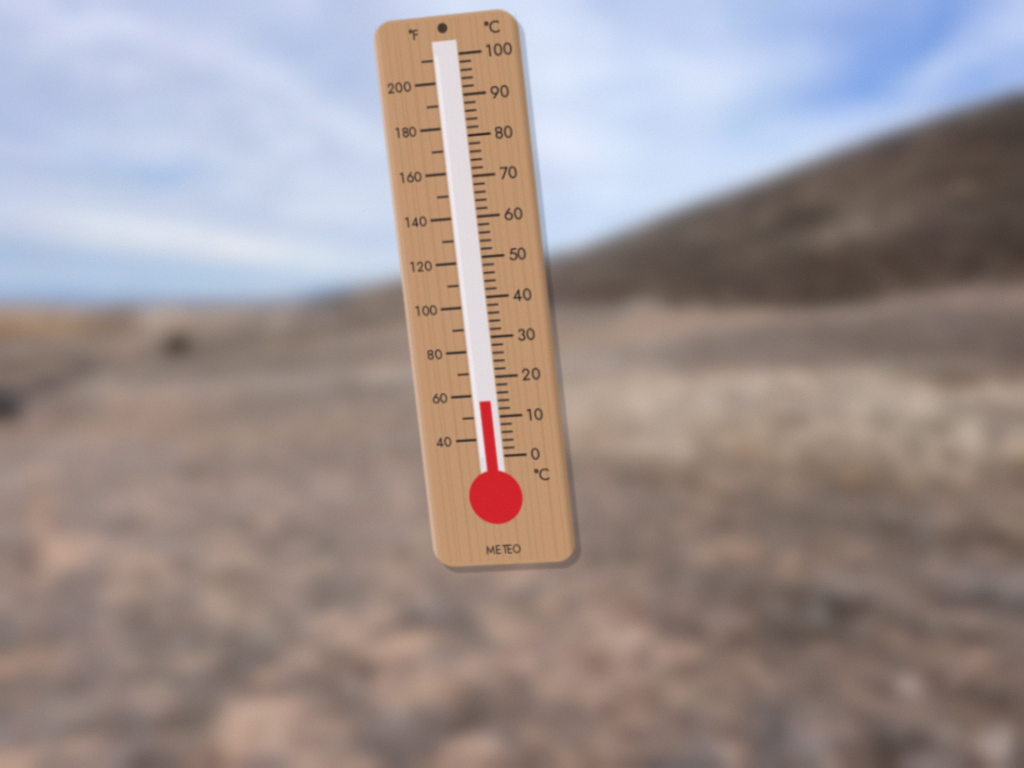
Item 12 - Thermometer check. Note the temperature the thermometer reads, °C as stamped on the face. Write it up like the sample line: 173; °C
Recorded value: 14; °C
